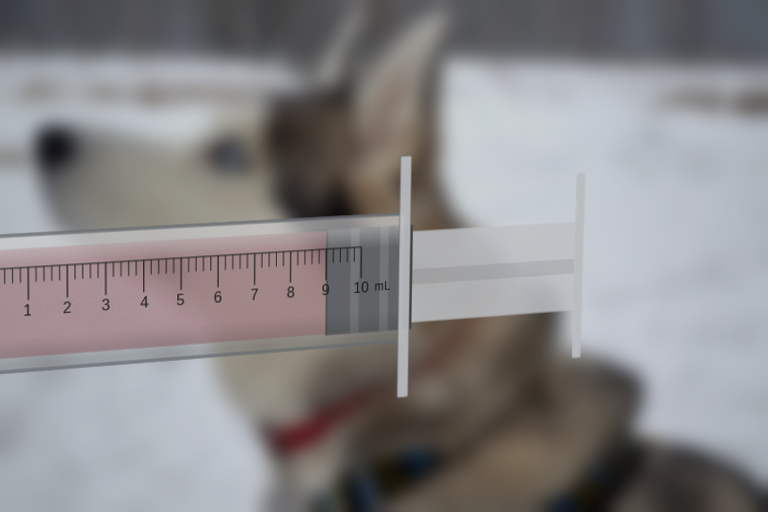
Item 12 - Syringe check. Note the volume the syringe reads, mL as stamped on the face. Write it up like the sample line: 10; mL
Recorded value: 9; mL
